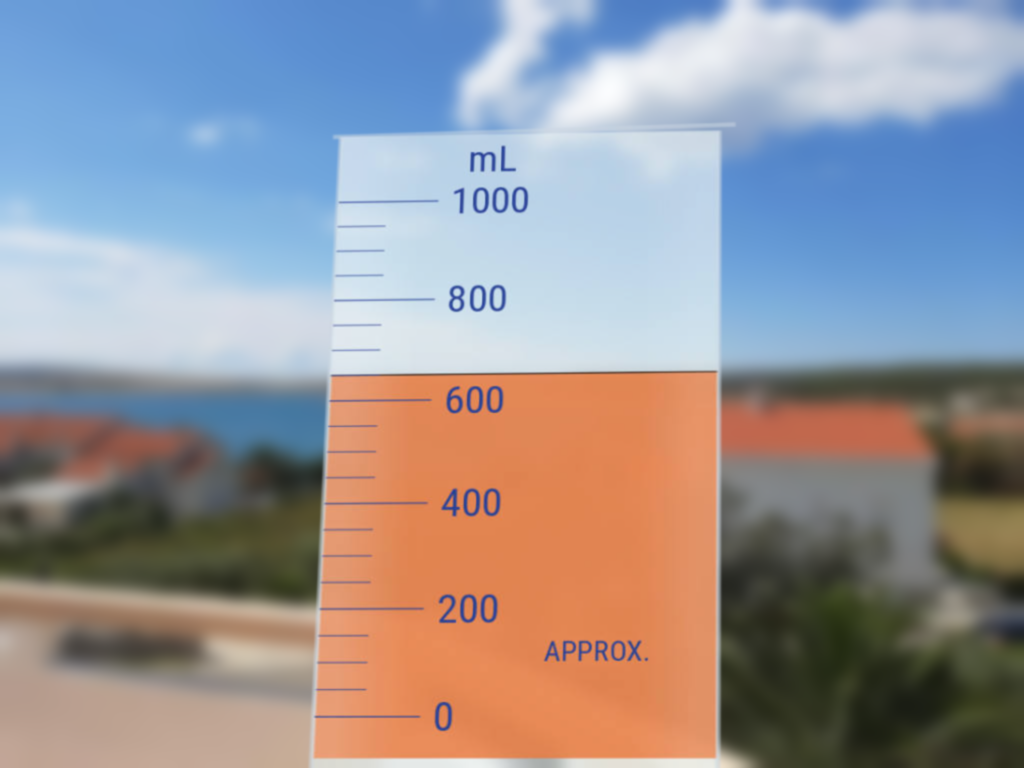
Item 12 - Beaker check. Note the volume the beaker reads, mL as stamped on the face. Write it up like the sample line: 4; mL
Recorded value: 650; mL
